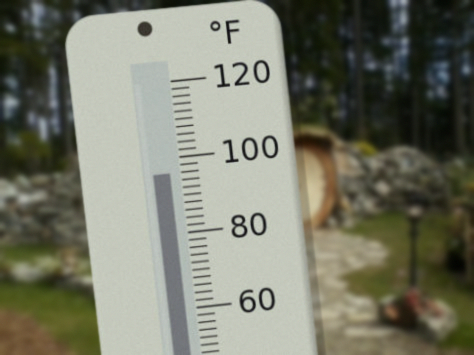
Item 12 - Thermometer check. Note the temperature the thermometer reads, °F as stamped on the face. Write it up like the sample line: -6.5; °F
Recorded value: 96; °F
